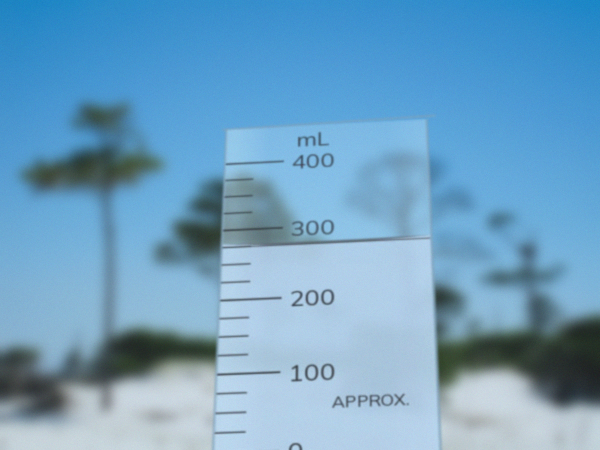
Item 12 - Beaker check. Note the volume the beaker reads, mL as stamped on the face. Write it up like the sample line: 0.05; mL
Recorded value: 275; mL
